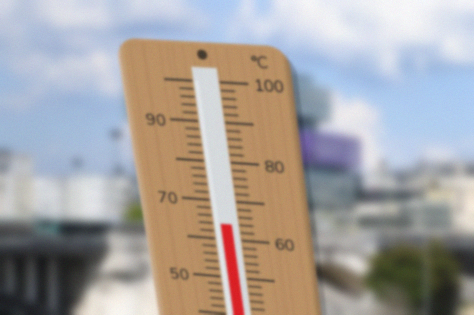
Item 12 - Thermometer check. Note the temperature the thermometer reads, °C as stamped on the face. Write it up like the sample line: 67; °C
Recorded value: 64; °C
